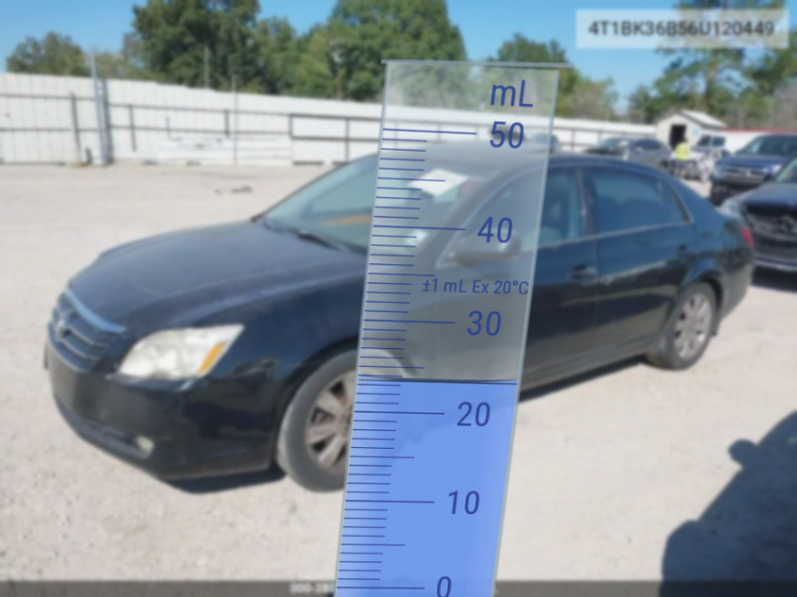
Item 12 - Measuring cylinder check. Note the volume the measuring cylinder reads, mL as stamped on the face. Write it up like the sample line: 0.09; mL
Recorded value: 23.5; mL
